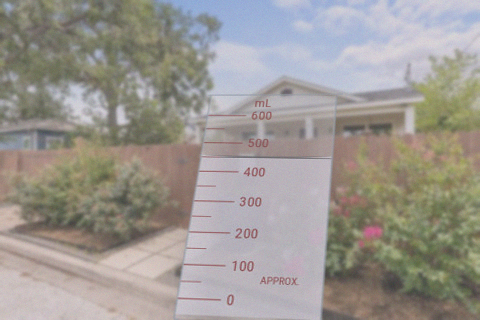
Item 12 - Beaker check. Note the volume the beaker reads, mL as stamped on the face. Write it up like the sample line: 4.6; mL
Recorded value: 450; mL
